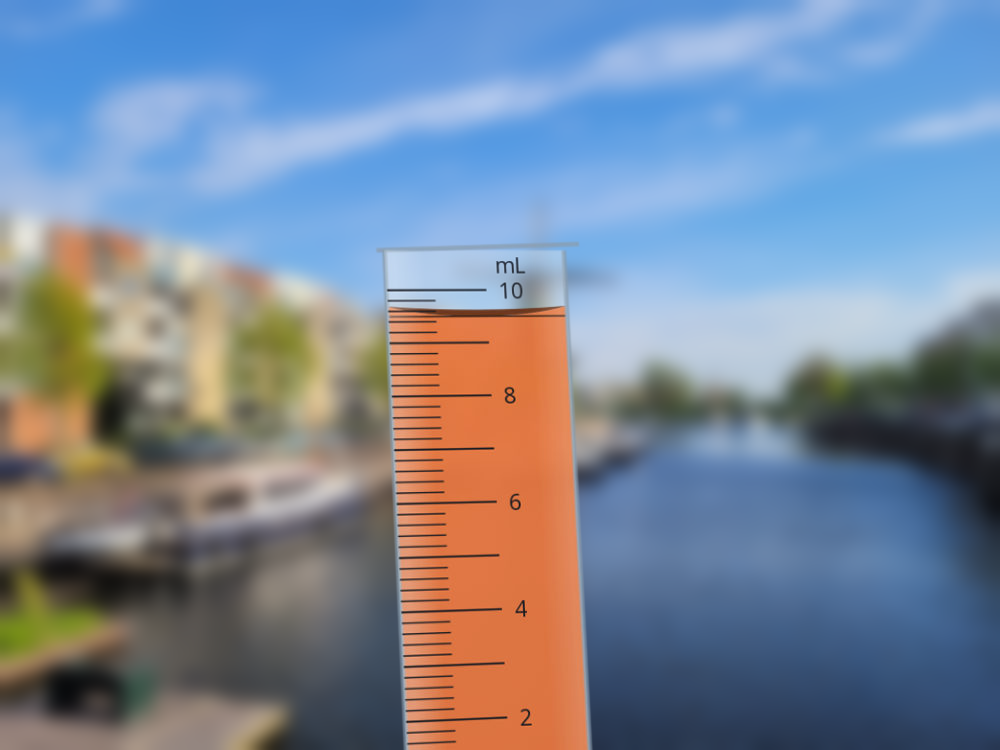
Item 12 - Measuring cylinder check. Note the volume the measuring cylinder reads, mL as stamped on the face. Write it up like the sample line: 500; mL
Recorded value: 9.5; mL
